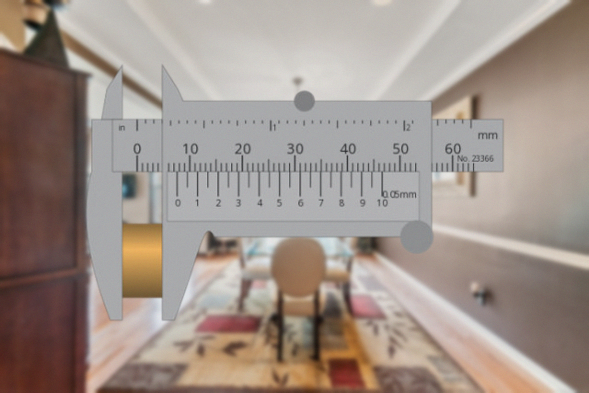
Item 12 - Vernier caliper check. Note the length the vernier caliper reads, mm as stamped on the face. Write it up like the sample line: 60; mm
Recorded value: 7.6; mm
